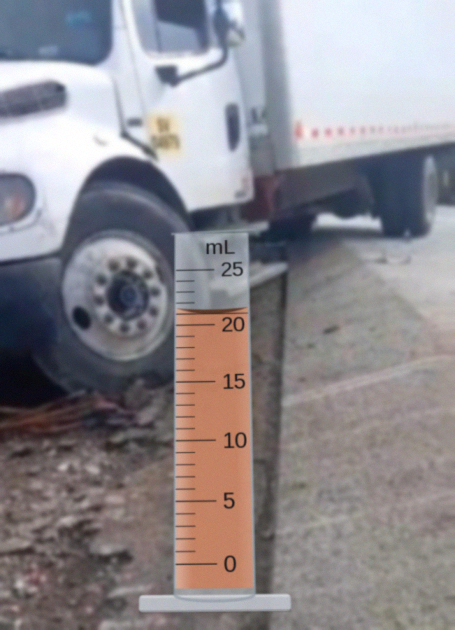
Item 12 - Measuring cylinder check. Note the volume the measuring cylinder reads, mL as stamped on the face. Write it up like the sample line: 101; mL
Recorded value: 21; mL
